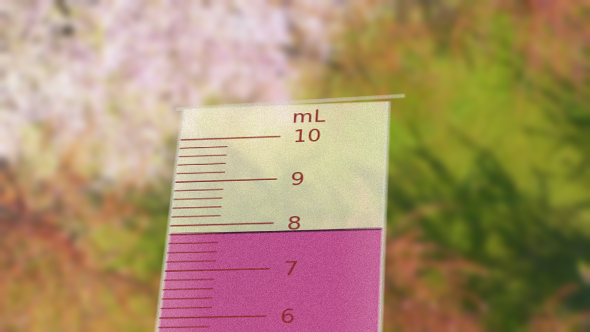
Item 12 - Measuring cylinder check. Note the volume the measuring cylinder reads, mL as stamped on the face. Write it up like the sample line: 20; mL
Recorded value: 7.8; mL
